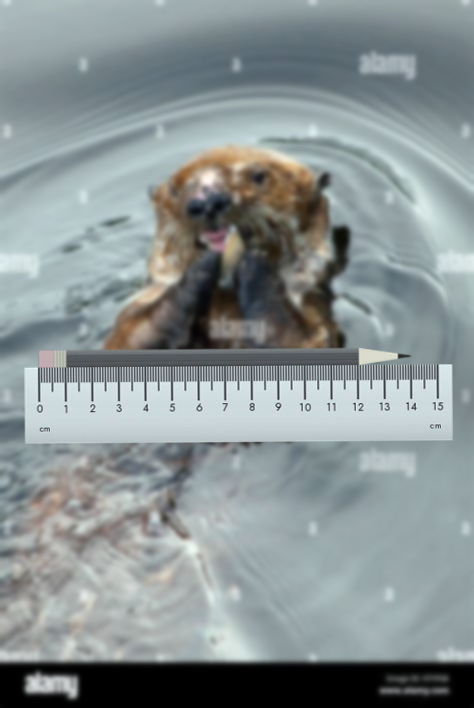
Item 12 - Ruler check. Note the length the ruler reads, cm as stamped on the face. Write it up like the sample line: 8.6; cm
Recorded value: 14; cm
